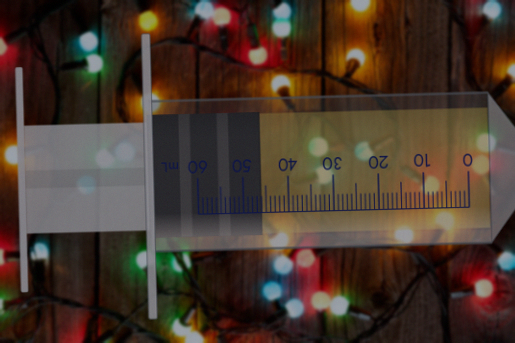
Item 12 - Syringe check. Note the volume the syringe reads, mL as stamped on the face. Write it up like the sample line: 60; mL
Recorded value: 46; mL
